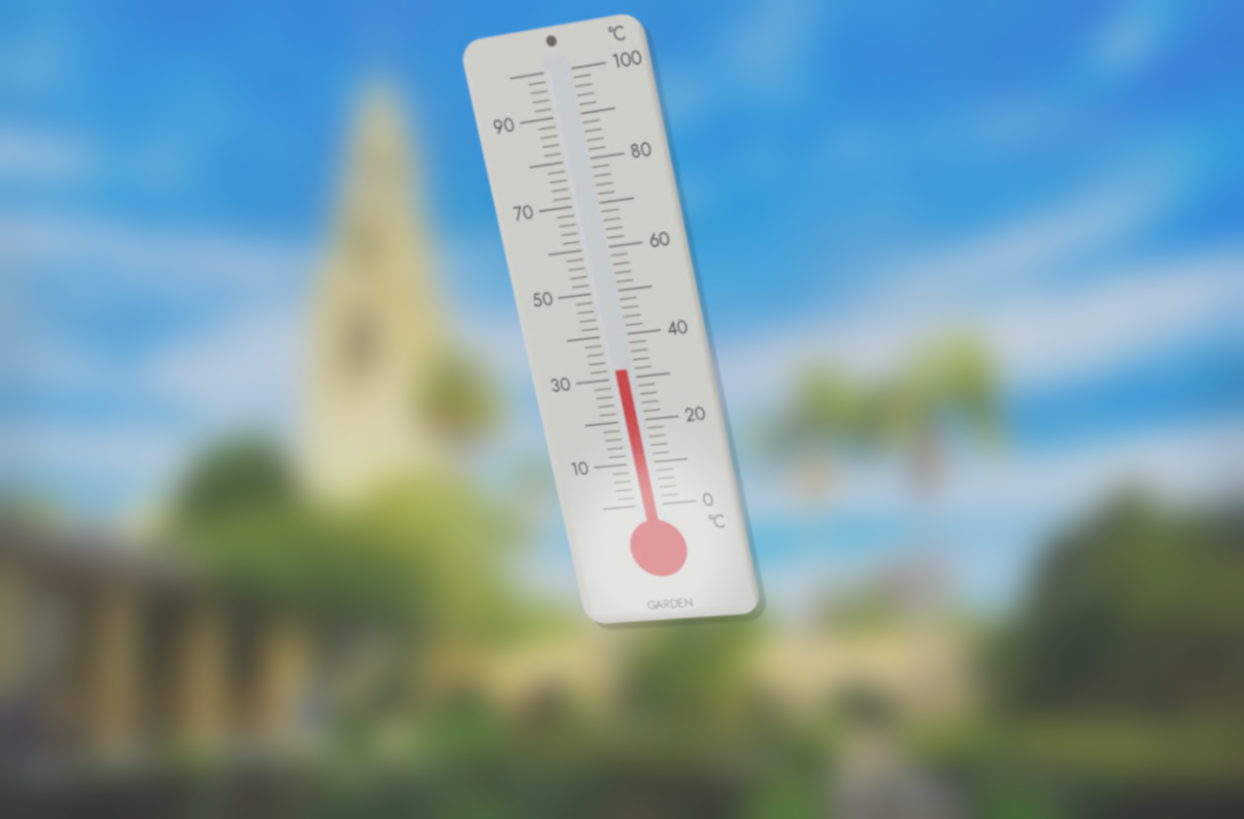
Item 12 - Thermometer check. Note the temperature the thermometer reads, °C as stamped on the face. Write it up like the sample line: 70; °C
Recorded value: 32; °C
